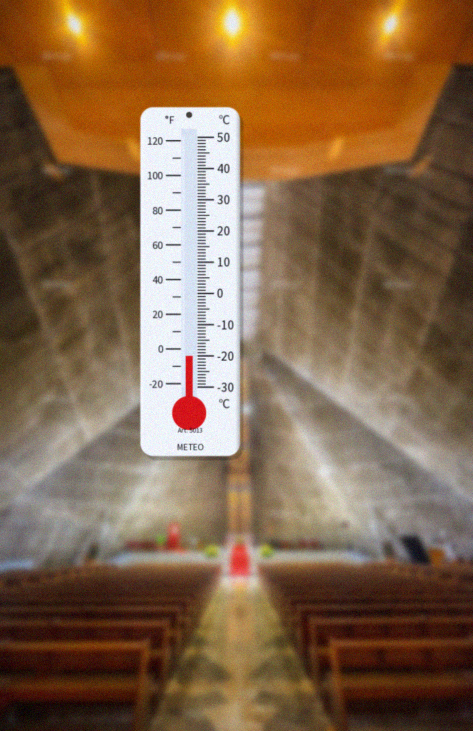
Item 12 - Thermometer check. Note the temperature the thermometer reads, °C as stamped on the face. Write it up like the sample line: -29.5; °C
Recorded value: -20; °C
